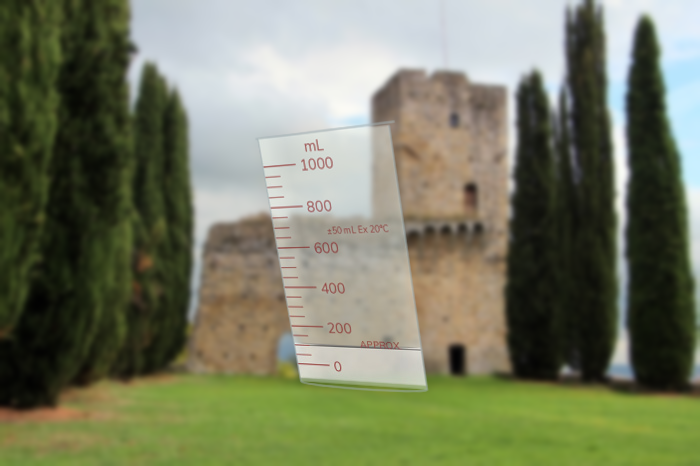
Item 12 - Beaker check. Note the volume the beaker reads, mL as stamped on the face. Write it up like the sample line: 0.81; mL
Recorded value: 100; mL
